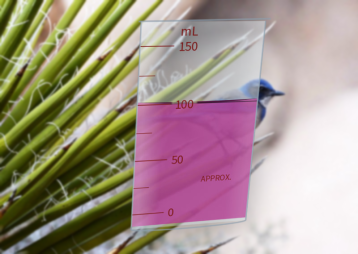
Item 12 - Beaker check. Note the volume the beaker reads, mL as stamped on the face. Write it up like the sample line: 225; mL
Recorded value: 100; mL
